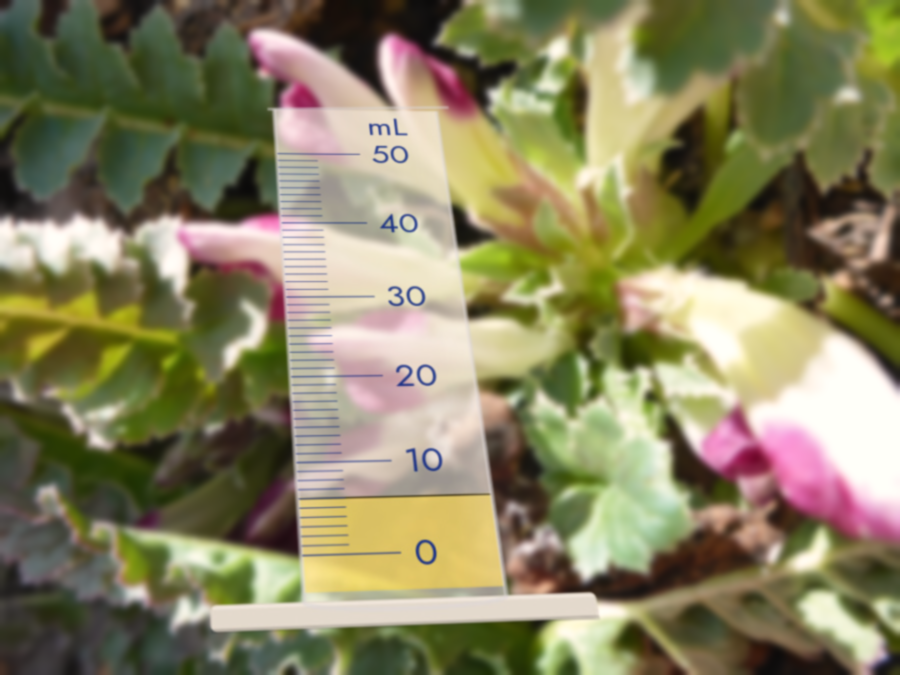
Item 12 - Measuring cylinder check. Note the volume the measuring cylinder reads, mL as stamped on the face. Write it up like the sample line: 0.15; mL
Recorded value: 6; mL
